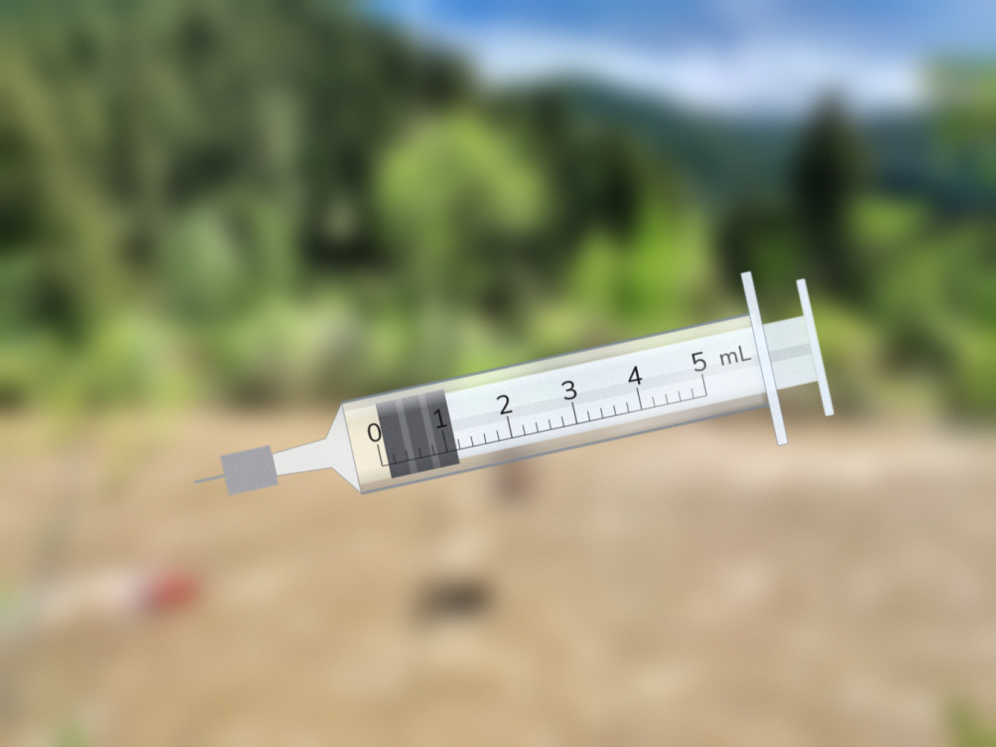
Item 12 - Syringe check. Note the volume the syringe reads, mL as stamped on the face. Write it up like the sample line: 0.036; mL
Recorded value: 0.1; mL
